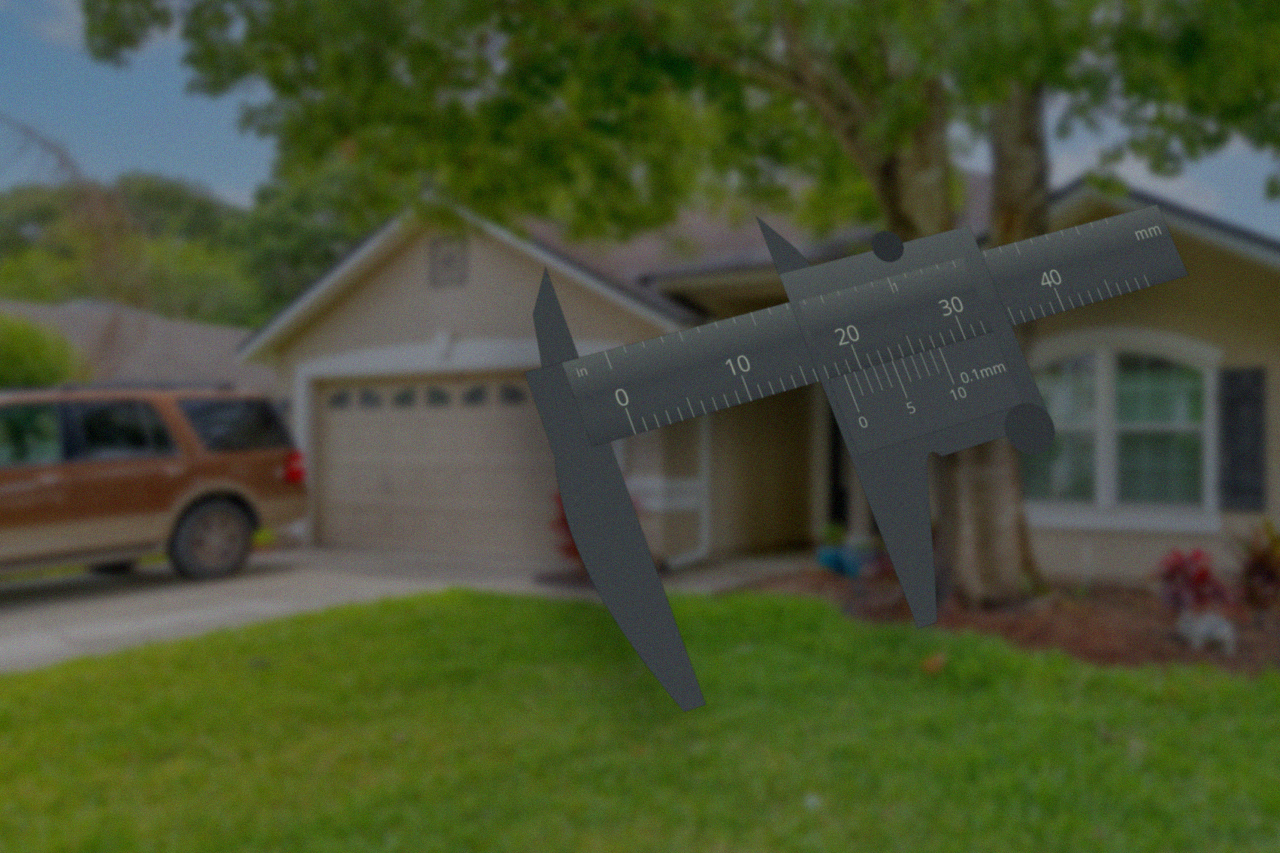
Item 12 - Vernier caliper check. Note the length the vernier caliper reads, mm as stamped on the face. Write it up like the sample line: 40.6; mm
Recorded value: 18.4; mm
